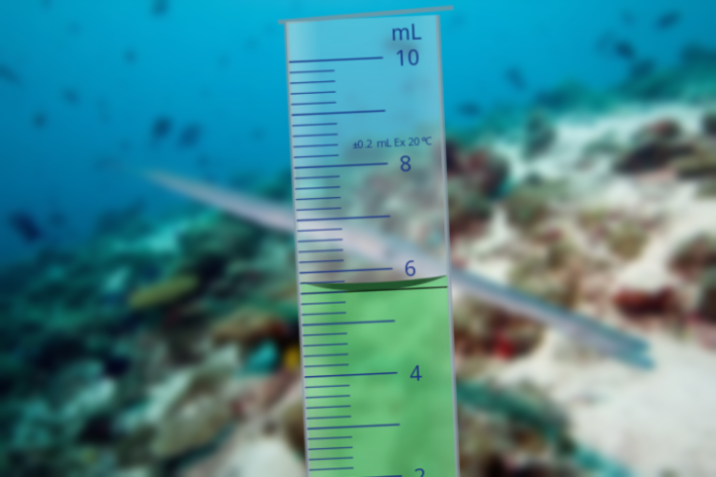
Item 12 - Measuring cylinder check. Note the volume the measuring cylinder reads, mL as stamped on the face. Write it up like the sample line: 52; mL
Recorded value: 5.6; mL
